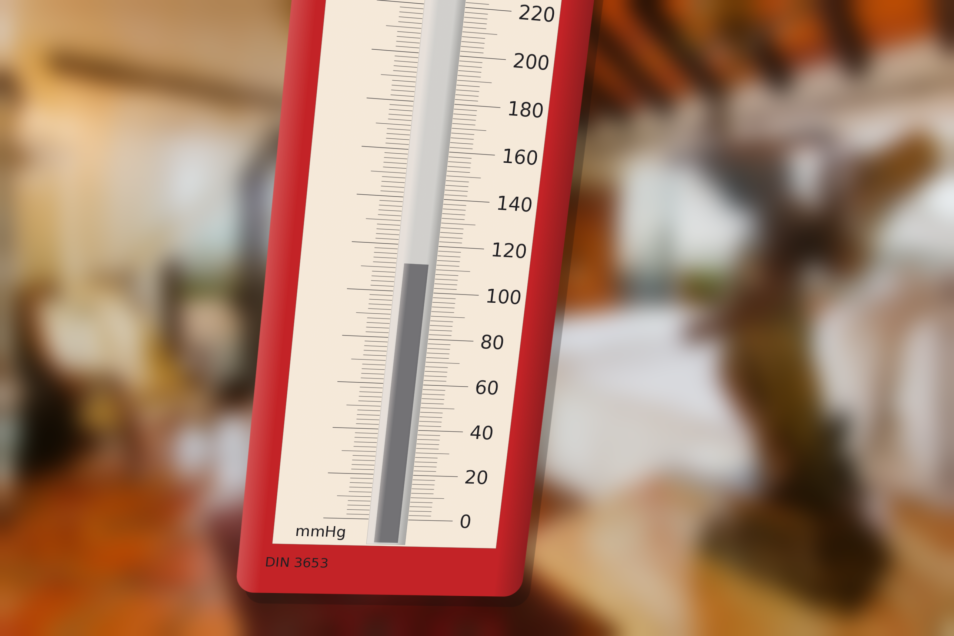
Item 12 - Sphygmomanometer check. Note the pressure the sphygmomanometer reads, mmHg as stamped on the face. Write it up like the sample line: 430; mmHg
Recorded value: 112; mmHg
